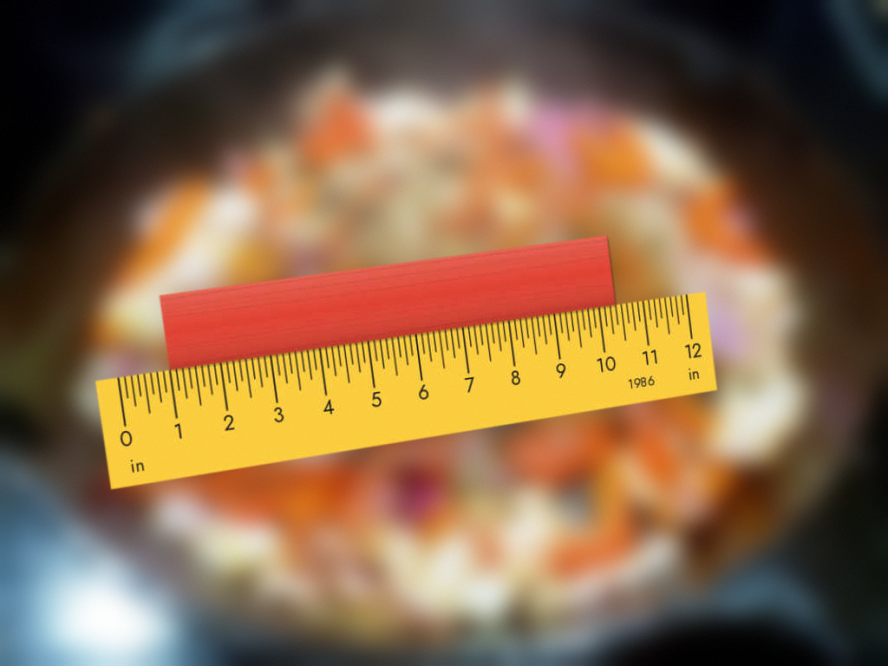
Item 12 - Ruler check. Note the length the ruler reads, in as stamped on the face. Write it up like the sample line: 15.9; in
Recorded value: 9.375; in
